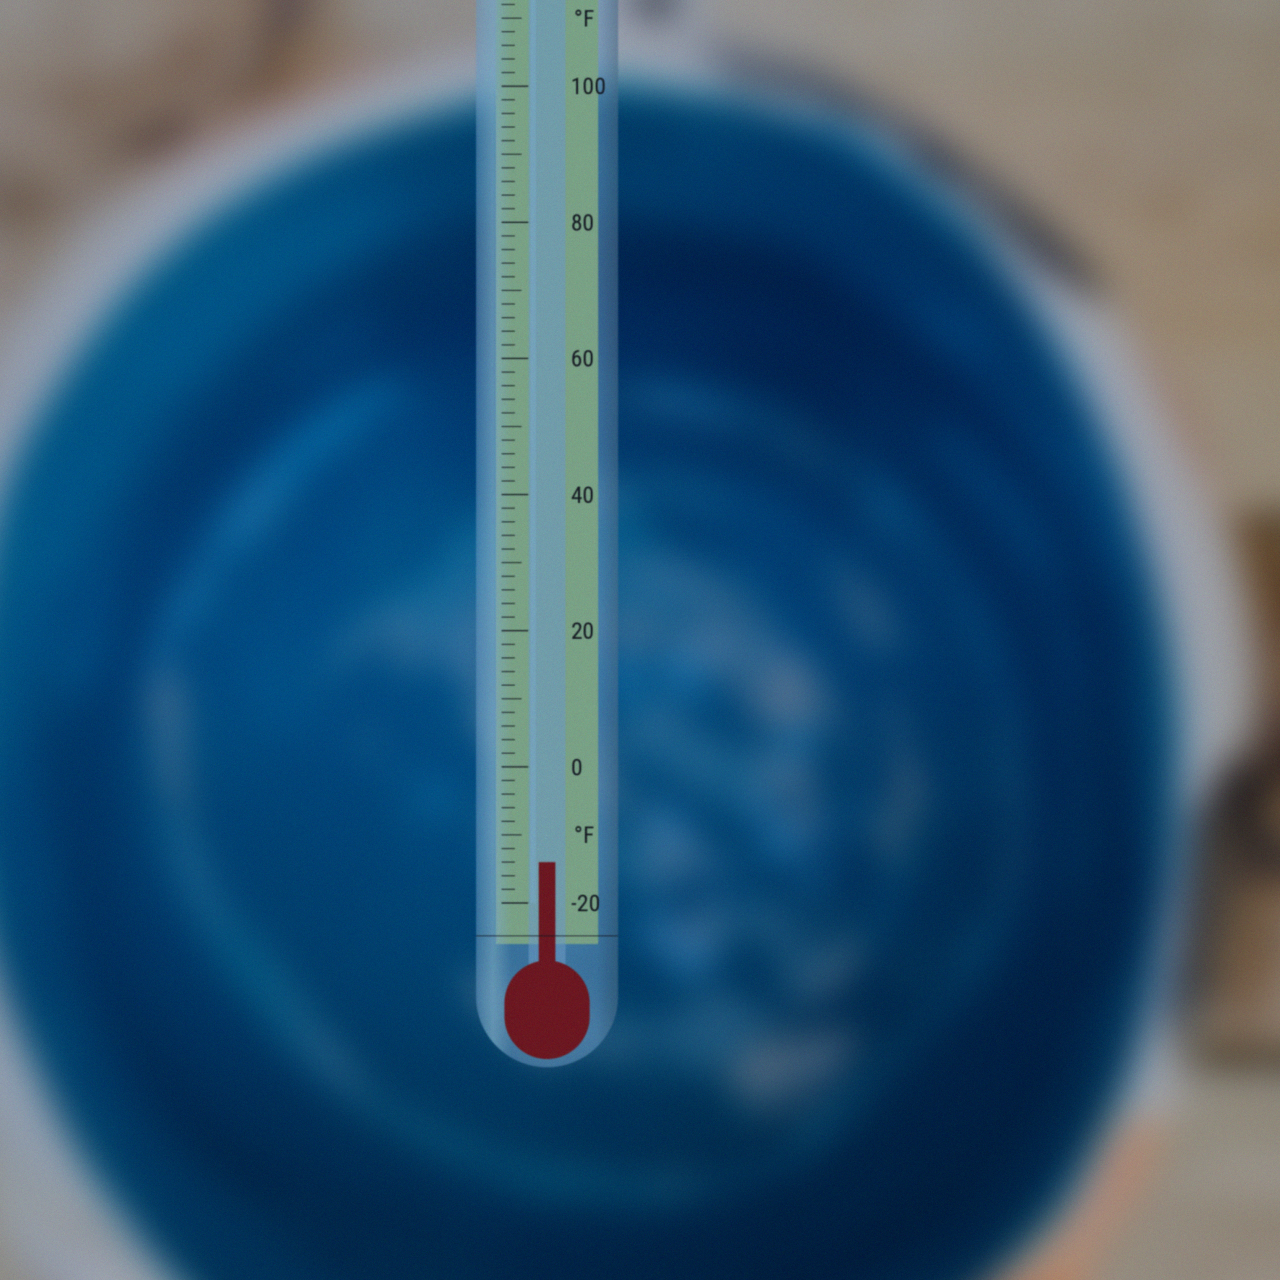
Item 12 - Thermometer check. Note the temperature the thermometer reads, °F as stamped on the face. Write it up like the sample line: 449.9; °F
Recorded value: -14; °F
